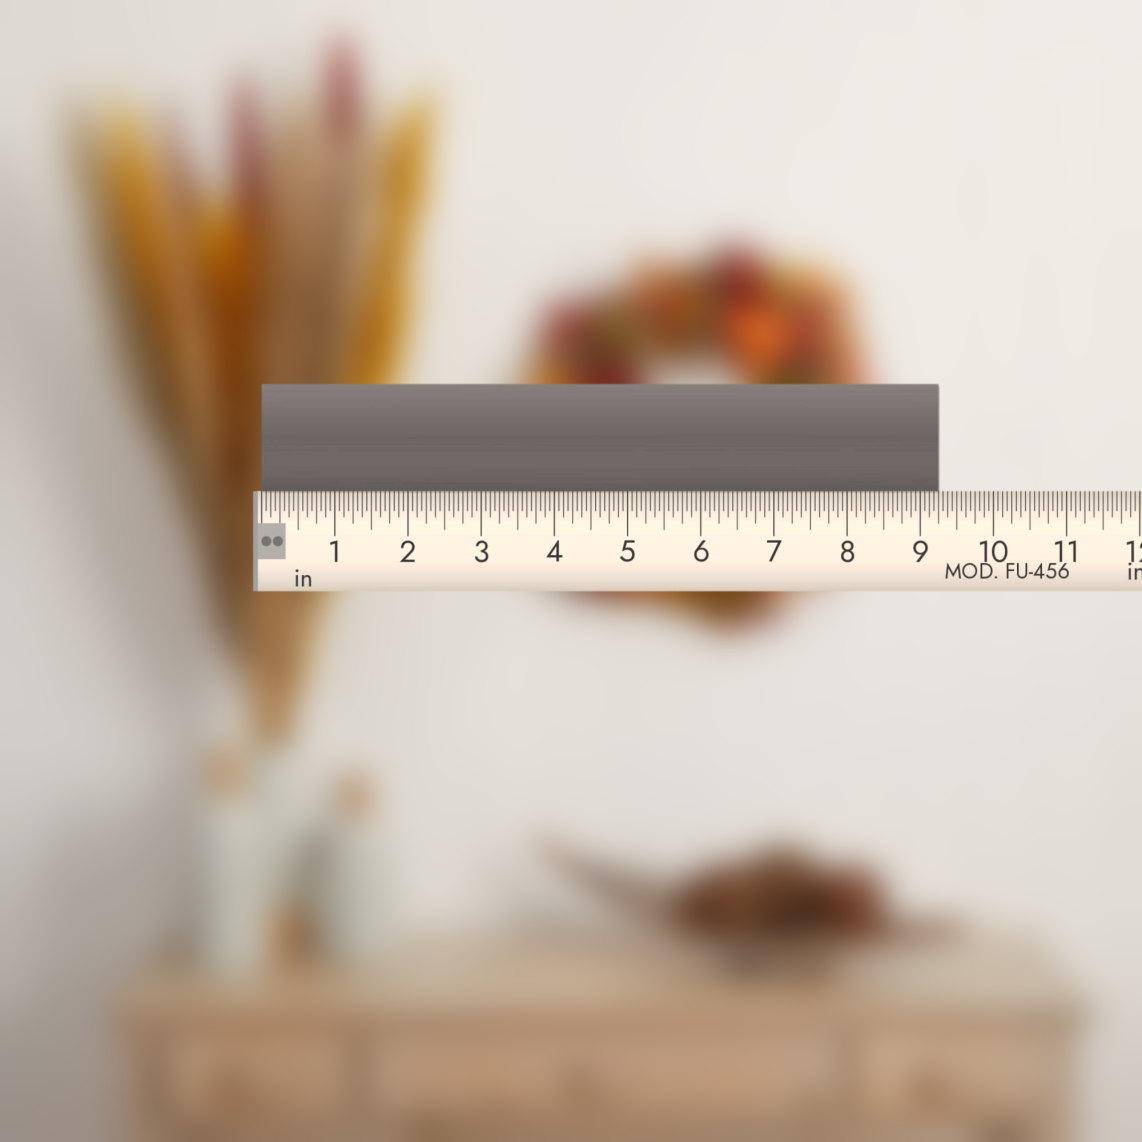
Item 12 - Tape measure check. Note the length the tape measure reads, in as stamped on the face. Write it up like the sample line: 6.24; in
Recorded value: 9.25; in
